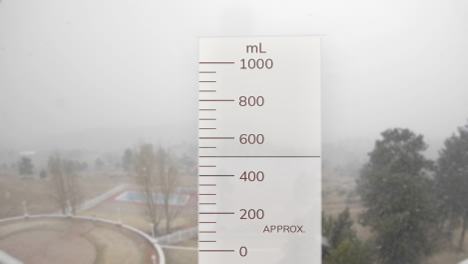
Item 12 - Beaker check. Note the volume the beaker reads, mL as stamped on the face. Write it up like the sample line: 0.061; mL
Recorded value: 500; mL
